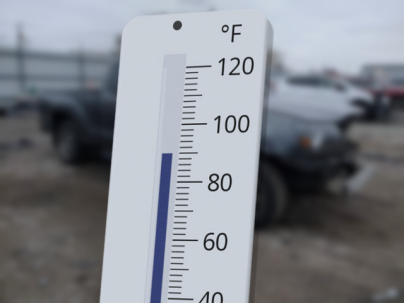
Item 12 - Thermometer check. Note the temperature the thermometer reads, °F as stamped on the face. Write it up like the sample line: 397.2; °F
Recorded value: 90; °F
